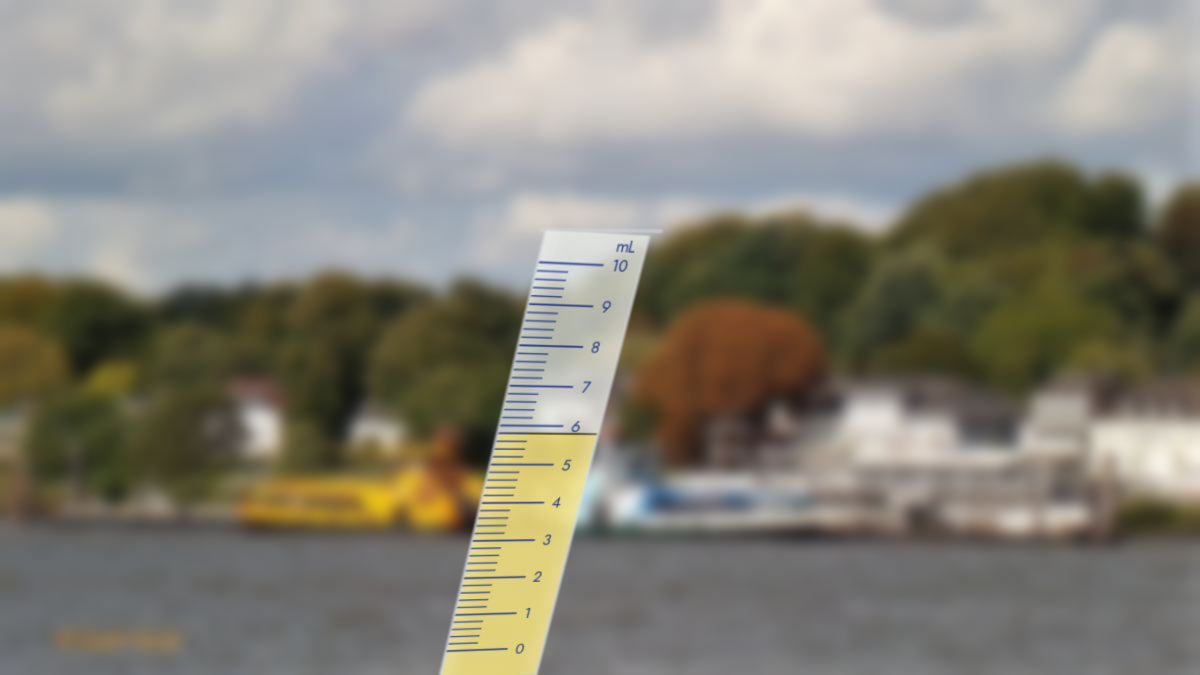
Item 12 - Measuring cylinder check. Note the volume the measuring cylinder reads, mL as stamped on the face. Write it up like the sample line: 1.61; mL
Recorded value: 5.8; mL
